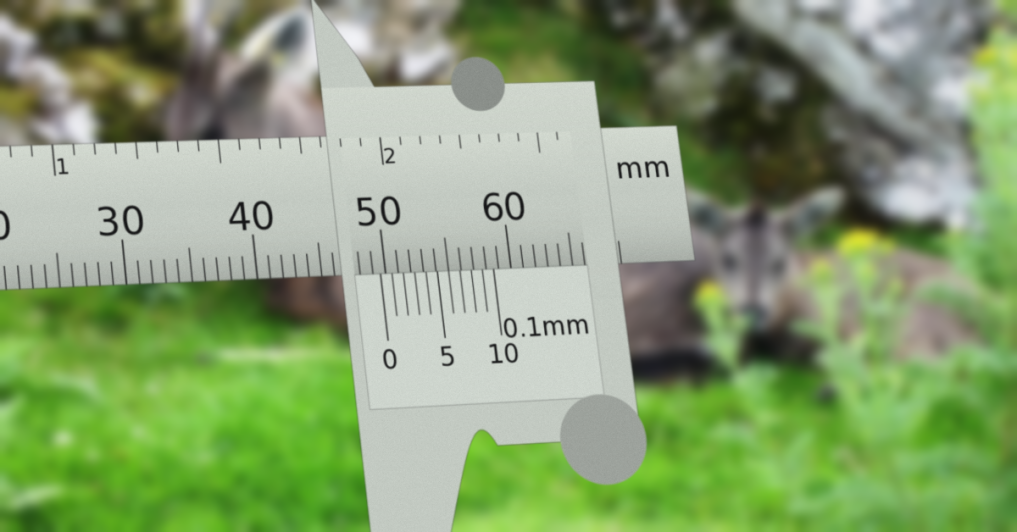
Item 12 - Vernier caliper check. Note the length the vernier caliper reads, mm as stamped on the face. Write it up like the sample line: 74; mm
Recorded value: 49.6; mm
